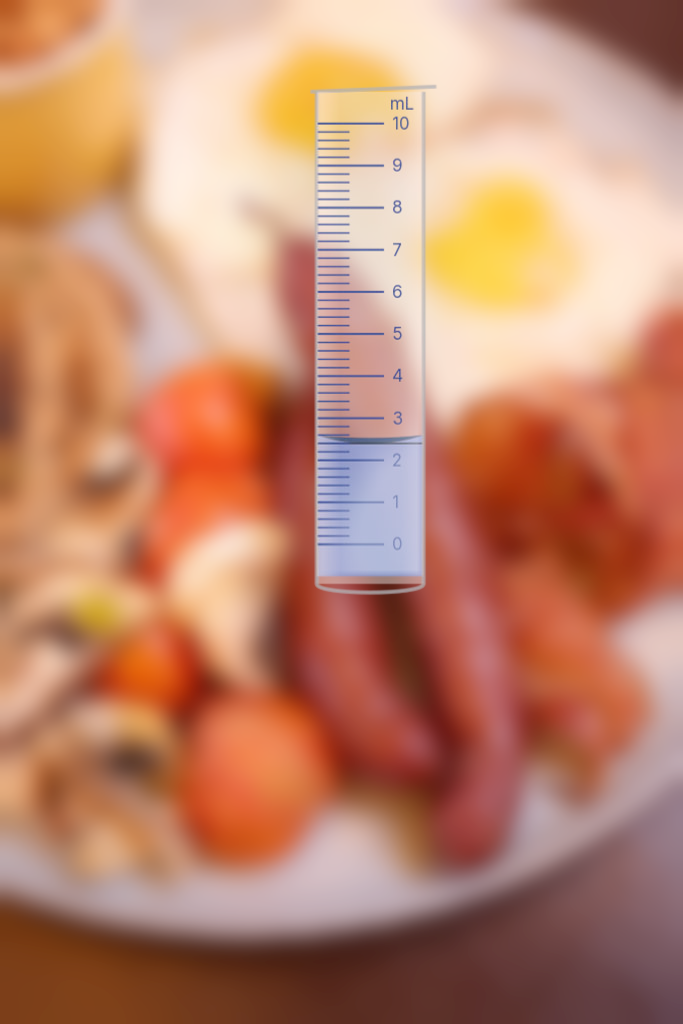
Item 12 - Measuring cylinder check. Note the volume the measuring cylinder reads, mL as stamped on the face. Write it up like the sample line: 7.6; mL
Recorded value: 2.4; mL
